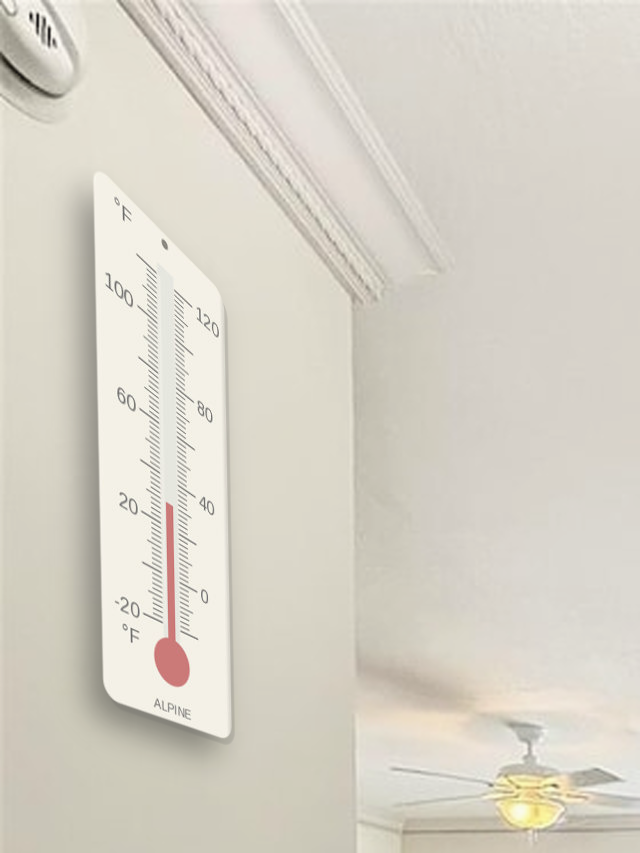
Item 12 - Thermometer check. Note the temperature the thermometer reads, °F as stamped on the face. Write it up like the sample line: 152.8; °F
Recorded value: 30; °F
